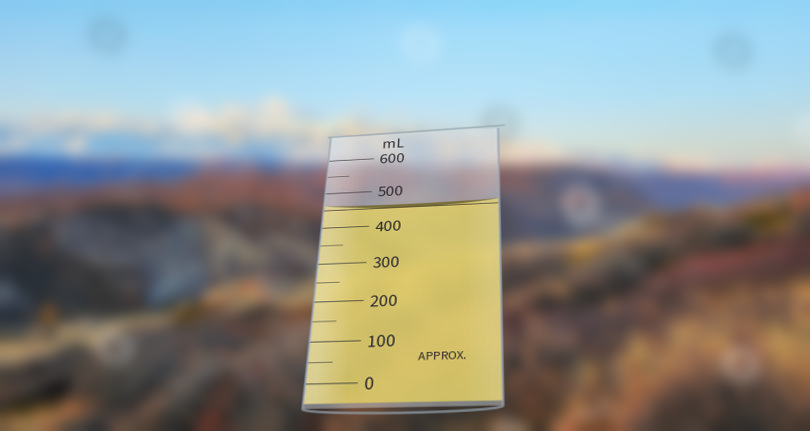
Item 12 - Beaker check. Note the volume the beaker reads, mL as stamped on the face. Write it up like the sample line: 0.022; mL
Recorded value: 450; mL
